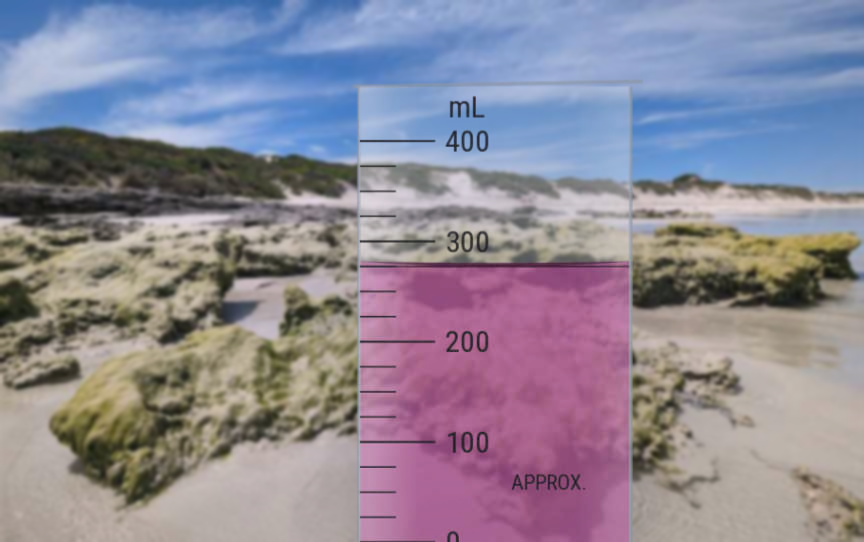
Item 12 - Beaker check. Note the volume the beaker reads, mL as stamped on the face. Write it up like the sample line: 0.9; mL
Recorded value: 275; mL
